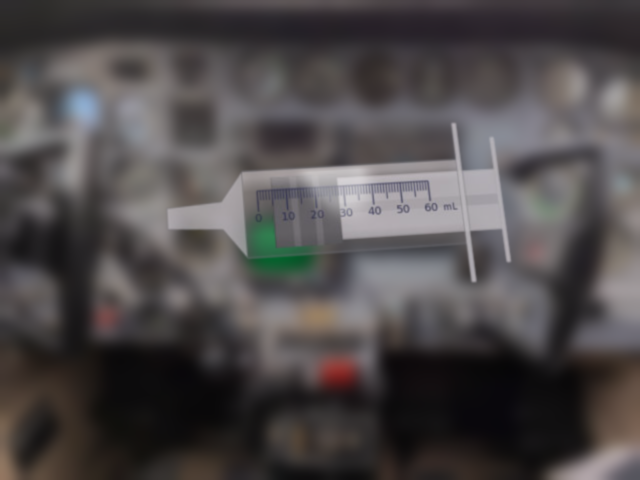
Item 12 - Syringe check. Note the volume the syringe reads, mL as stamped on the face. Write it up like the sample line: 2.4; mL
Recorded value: 5; mL
